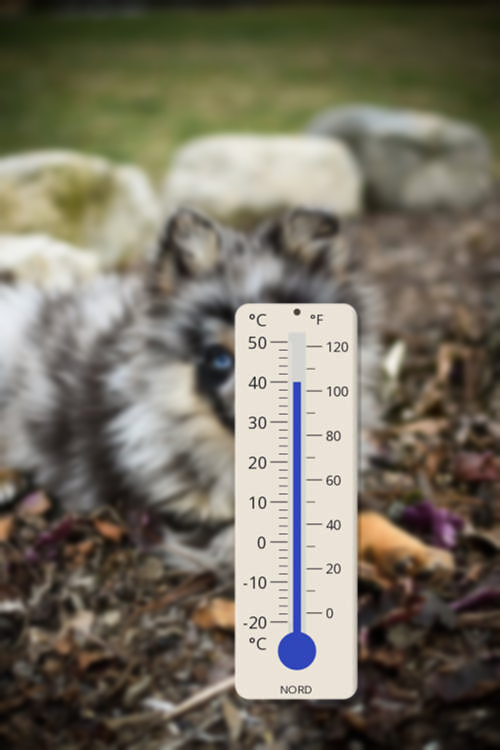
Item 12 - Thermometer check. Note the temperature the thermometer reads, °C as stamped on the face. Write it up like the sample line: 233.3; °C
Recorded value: 40; °C
